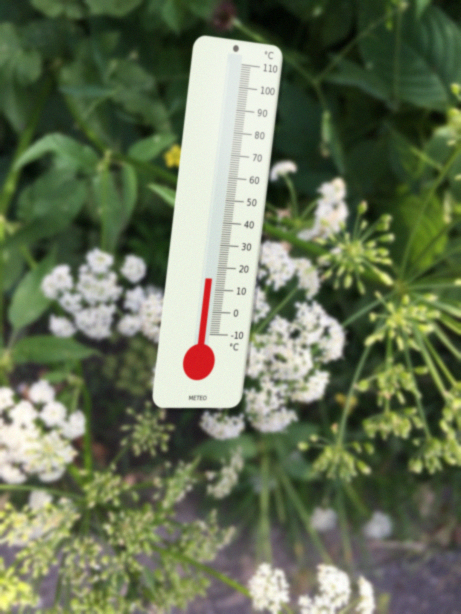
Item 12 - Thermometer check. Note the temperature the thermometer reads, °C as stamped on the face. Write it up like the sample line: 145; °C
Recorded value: 15; °C
